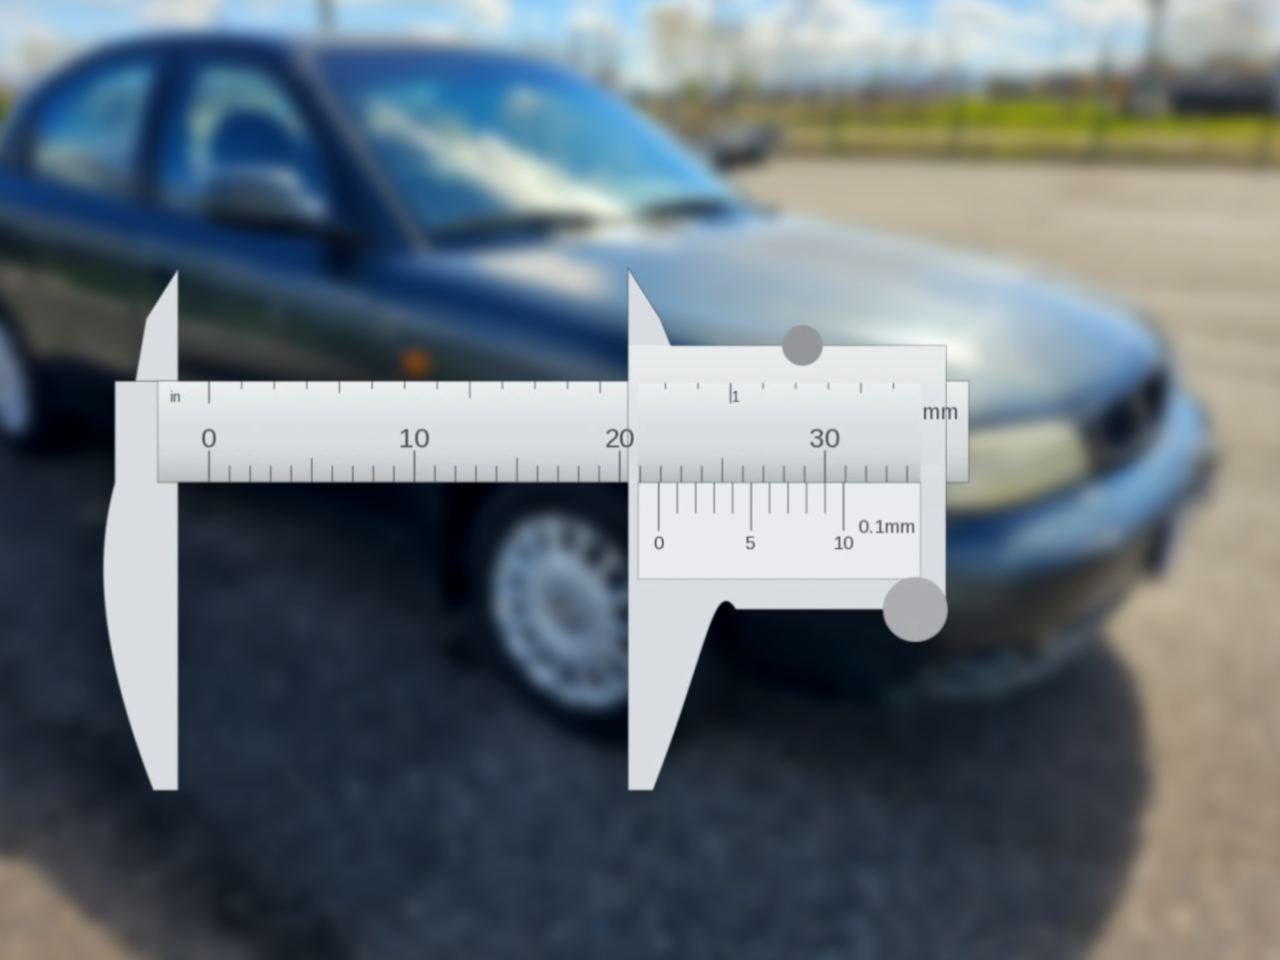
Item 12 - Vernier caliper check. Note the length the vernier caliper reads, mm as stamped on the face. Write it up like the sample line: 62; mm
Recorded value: 21.9; mm
